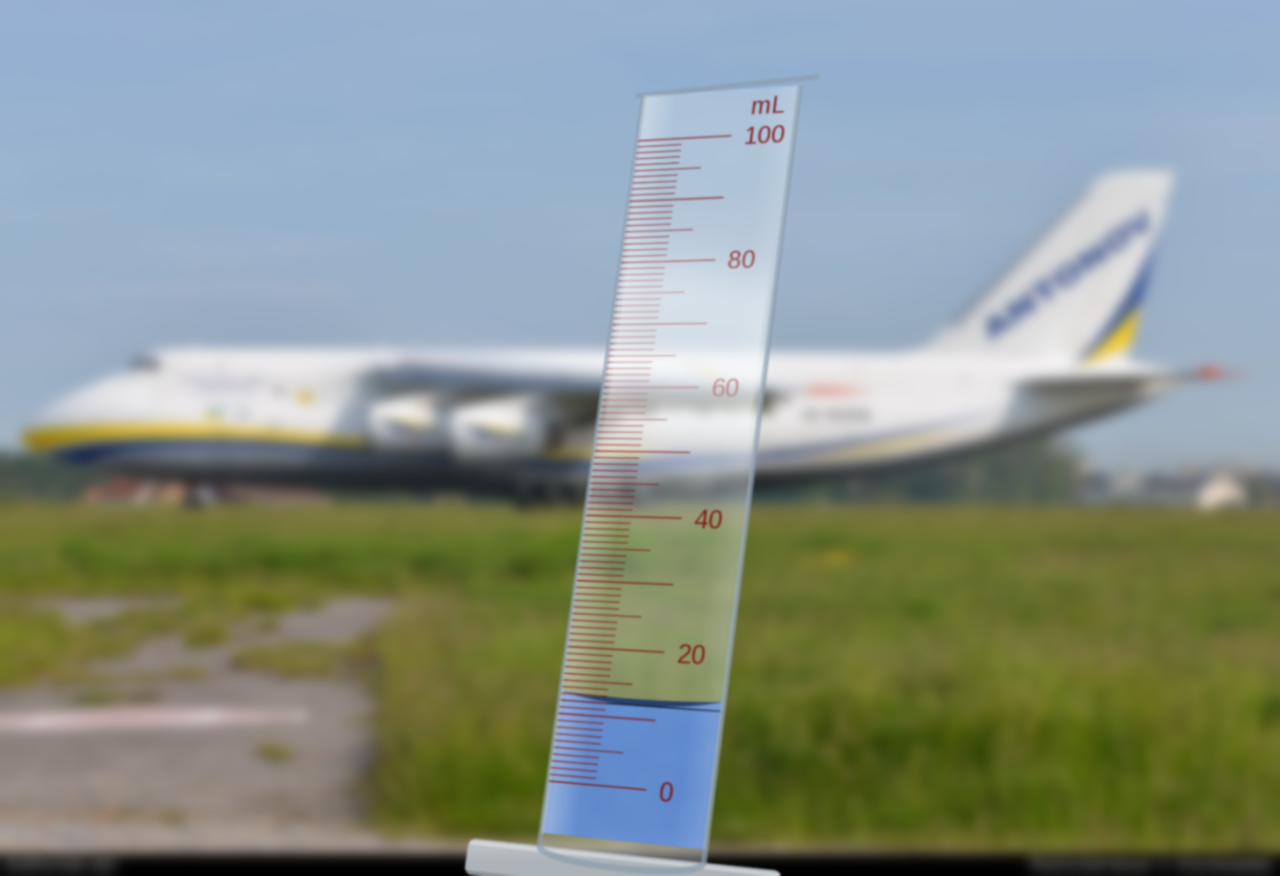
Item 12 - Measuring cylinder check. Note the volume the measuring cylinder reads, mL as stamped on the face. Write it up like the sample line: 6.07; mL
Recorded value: 12; mL
